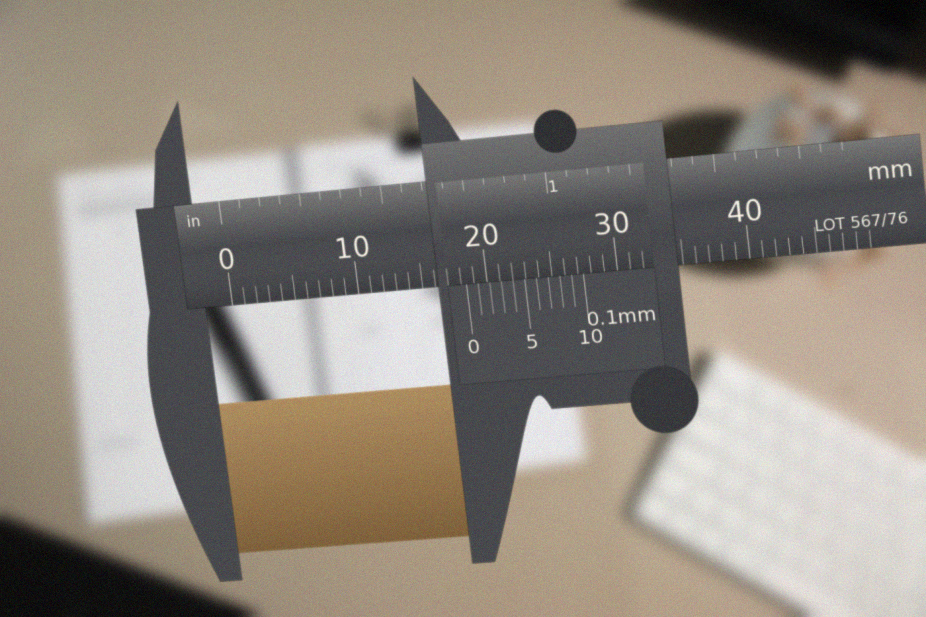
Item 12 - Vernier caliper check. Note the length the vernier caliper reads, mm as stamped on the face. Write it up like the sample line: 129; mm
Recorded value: 18.4; mm
